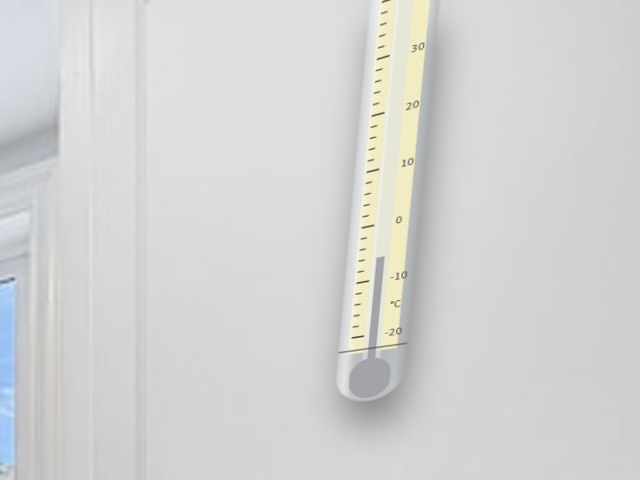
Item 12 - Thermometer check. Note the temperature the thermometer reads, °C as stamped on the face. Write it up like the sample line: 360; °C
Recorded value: -6; °C
